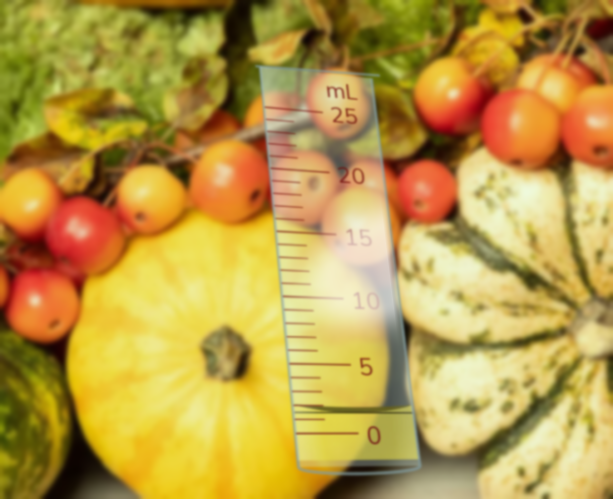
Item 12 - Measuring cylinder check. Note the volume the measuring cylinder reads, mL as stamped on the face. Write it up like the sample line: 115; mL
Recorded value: 1.5; mL
